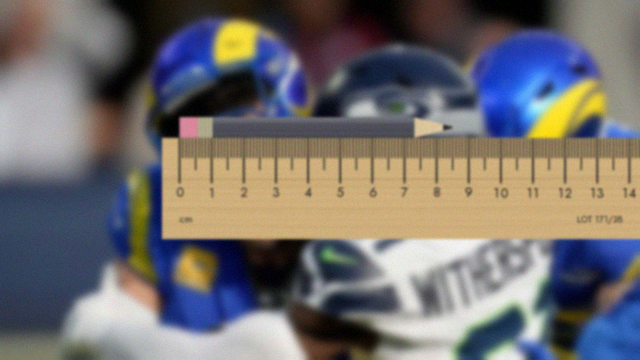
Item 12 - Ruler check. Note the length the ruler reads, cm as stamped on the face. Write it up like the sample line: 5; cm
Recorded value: 8.5; cm
